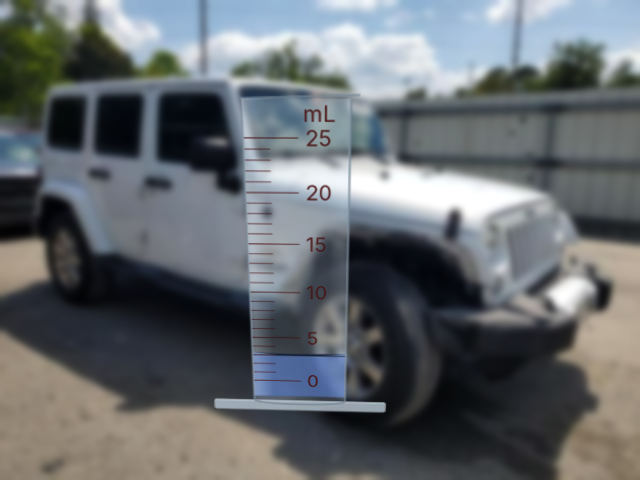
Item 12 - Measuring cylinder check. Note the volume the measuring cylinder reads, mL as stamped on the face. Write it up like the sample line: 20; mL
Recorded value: 3; mL
